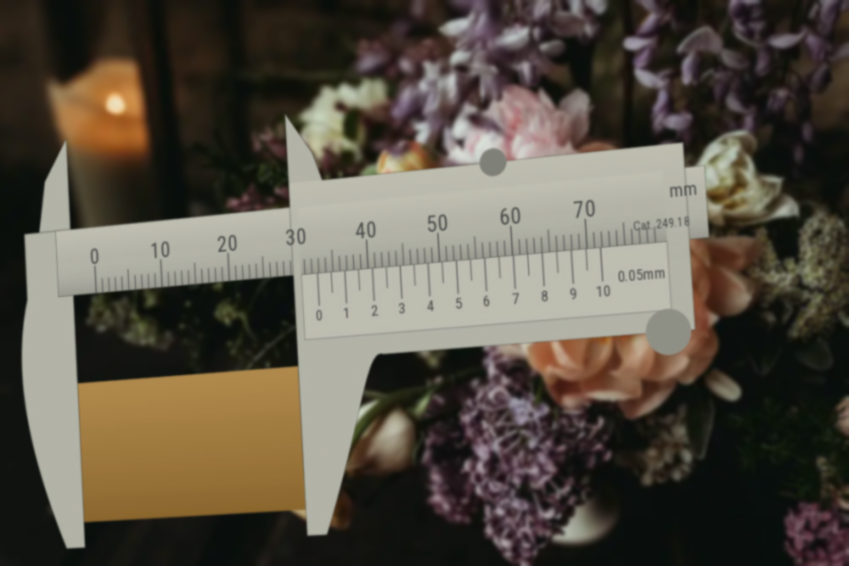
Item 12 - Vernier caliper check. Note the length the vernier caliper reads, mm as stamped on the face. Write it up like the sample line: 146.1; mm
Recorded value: 32.8; mm
